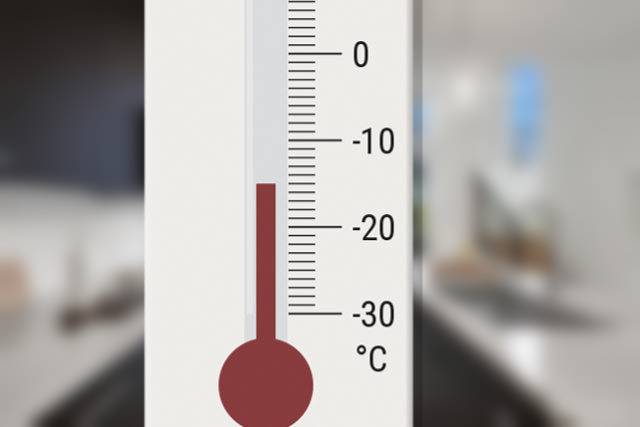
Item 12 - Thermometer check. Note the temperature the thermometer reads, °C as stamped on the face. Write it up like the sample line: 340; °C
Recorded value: -15; °C
